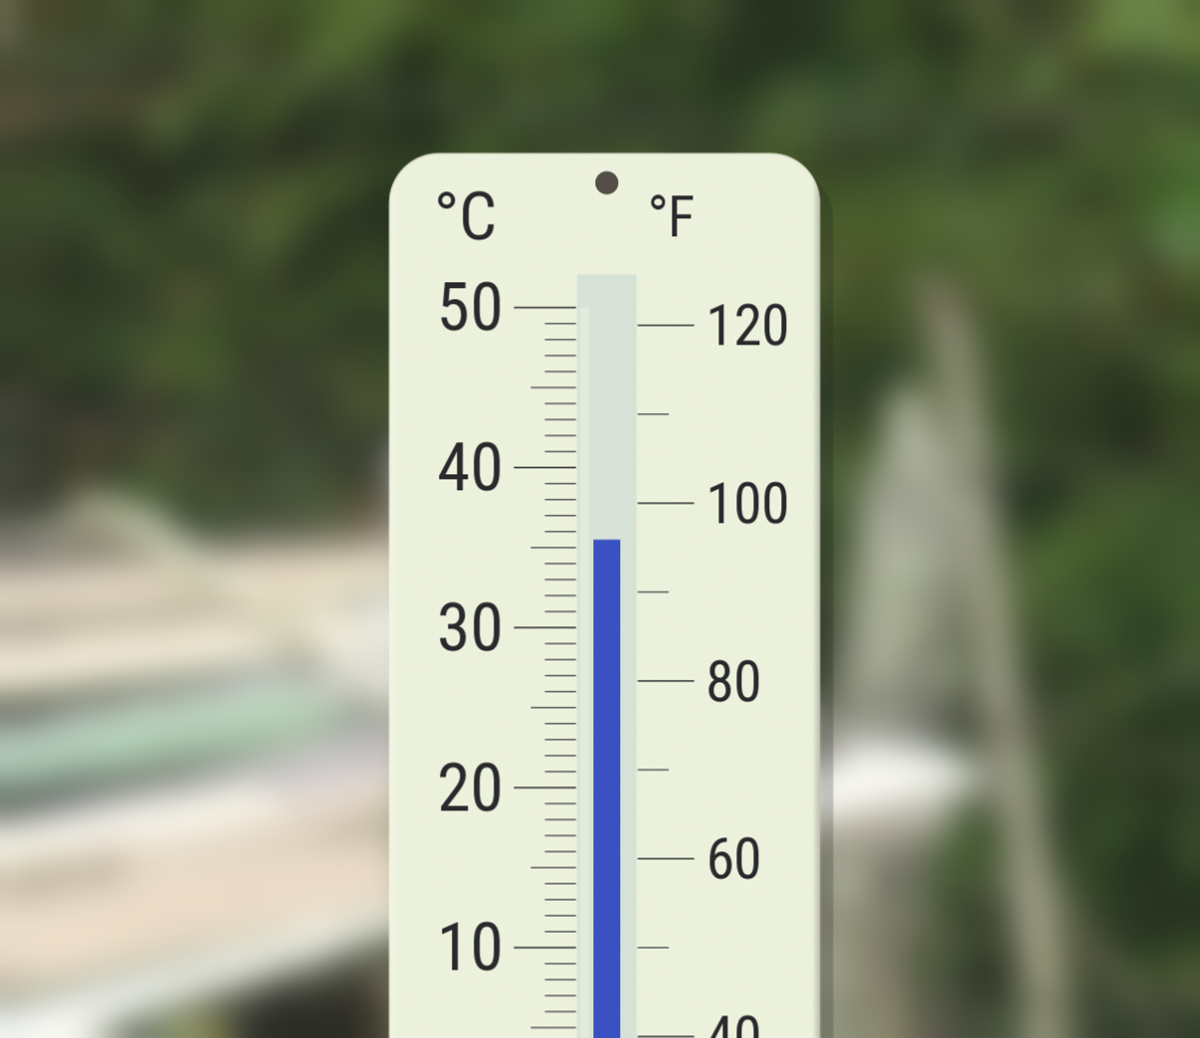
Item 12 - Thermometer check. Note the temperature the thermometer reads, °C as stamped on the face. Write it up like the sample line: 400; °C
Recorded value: 35.5; °C
